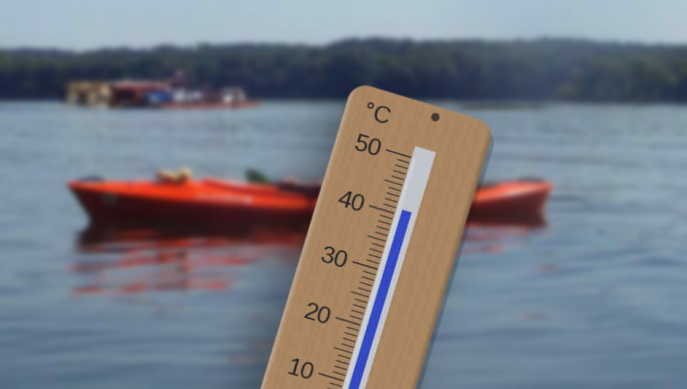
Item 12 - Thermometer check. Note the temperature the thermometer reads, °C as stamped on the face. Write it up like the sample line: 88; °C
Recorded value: 41; °C
